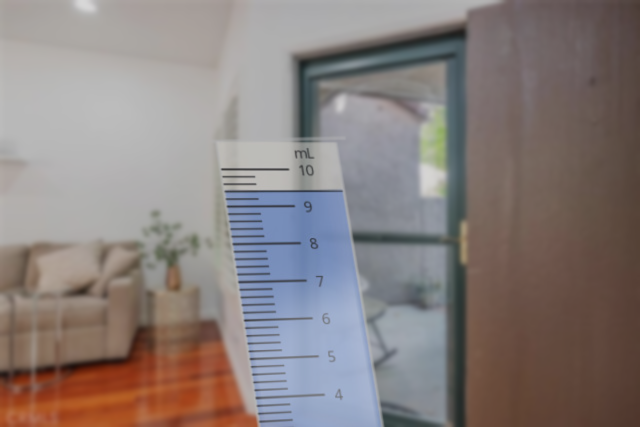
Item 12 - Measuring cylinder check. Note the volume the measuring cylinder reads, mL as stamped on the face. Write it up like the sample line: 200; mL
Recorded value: 9.4; mL
